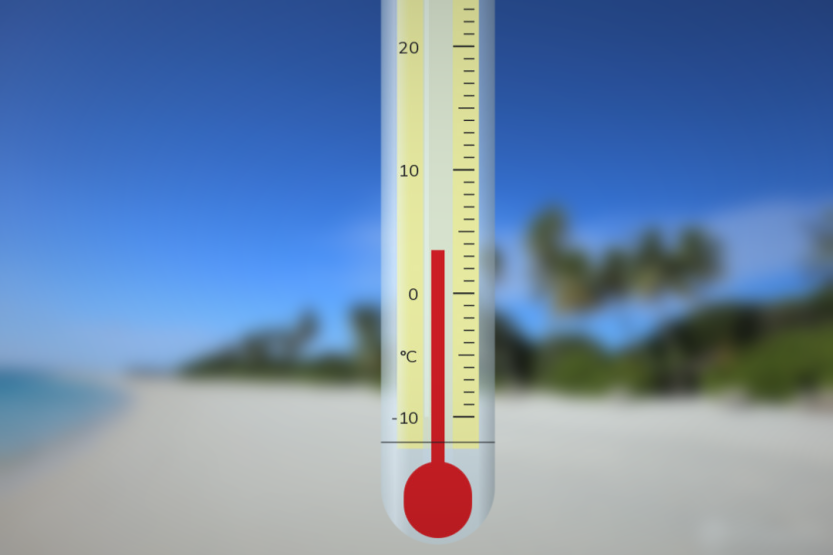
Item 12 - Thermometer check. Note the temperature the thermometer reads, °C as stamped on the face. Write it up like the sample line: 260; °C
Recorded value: 3.5; °C
